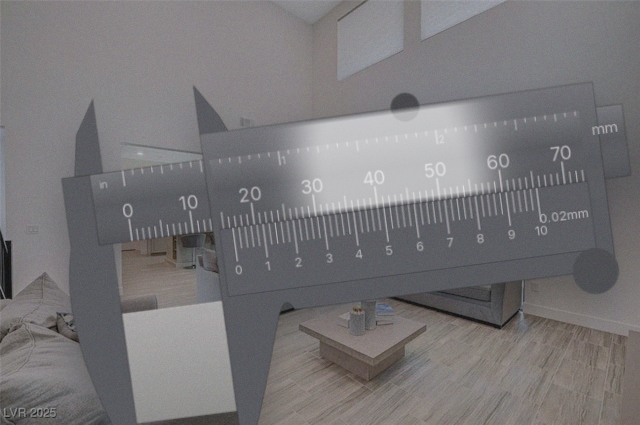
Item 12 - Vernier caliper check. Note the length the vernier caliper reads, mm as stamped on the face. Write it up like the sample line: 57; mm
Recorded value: 16.5; mm
